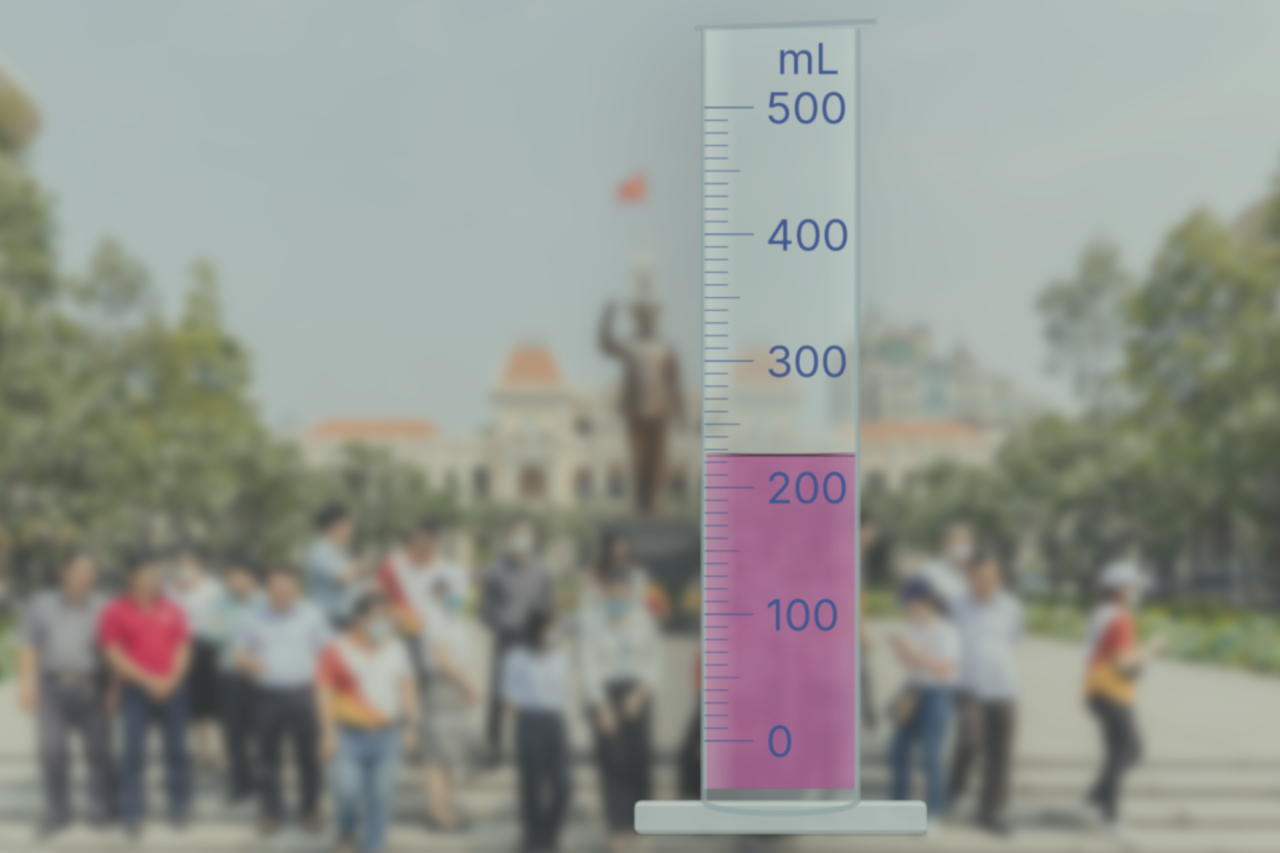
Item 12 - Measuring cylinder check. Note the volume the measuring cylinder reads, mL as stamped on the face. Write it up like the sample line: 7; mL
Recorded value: 225; mL
